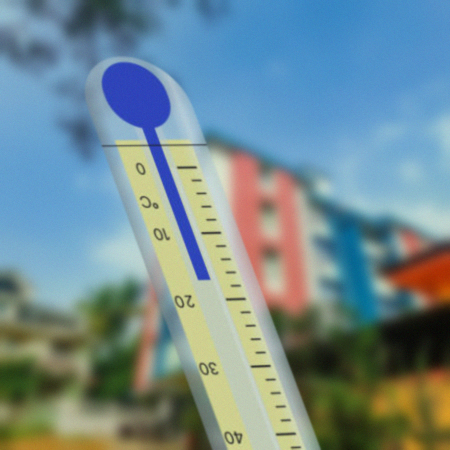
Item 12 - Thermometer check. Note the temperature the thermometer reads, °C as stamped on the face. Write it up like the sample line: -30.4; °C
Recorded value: 17; °C
